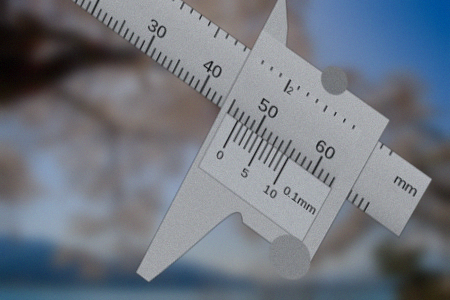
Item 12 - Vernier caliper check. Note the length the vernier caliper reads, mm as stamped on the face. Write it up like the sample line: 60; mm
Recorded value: 46.8; mm
